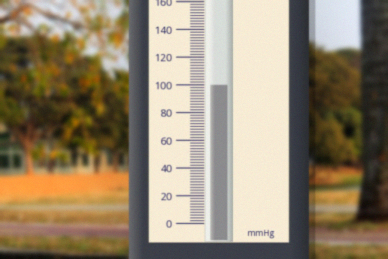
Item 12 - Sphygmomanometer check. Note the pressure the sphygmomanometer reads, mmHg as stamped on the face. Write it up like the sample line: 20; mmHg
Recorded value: 100; mmHg
